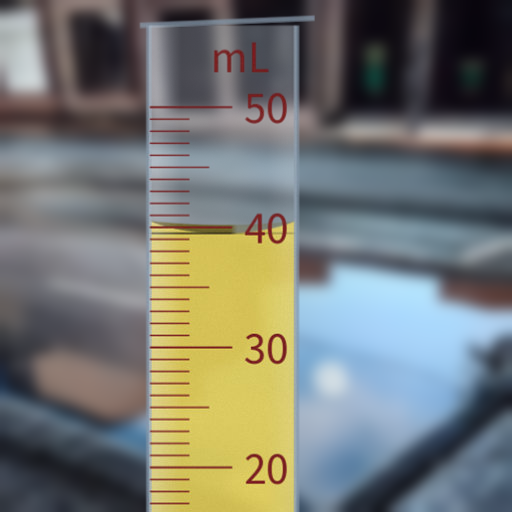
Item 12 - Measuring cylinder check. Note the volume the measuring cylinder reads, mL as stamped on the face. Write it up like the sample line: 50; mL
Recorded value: 39.5; mL
